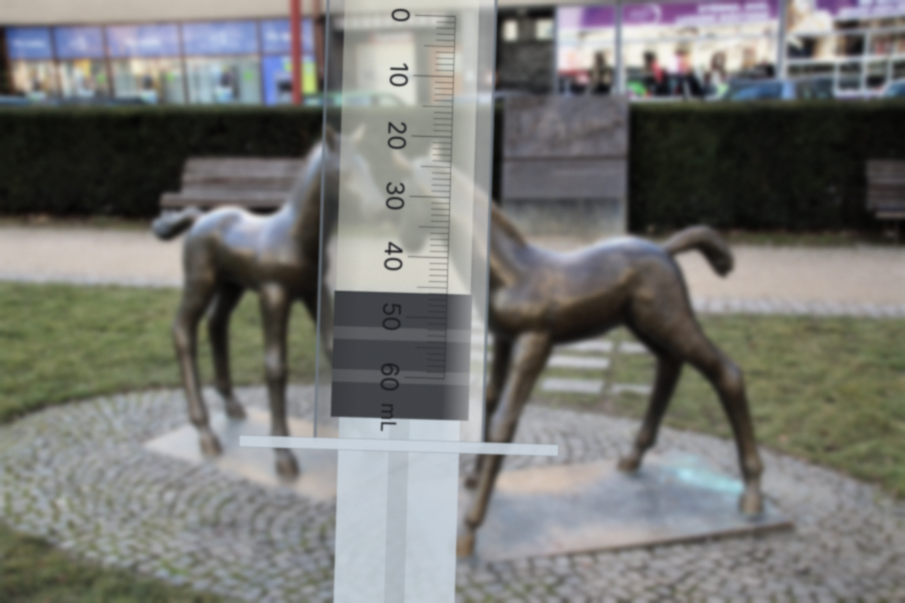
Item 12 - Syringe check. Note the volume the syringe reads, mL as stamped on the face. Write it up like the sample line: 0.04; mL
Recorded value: 46; mL
